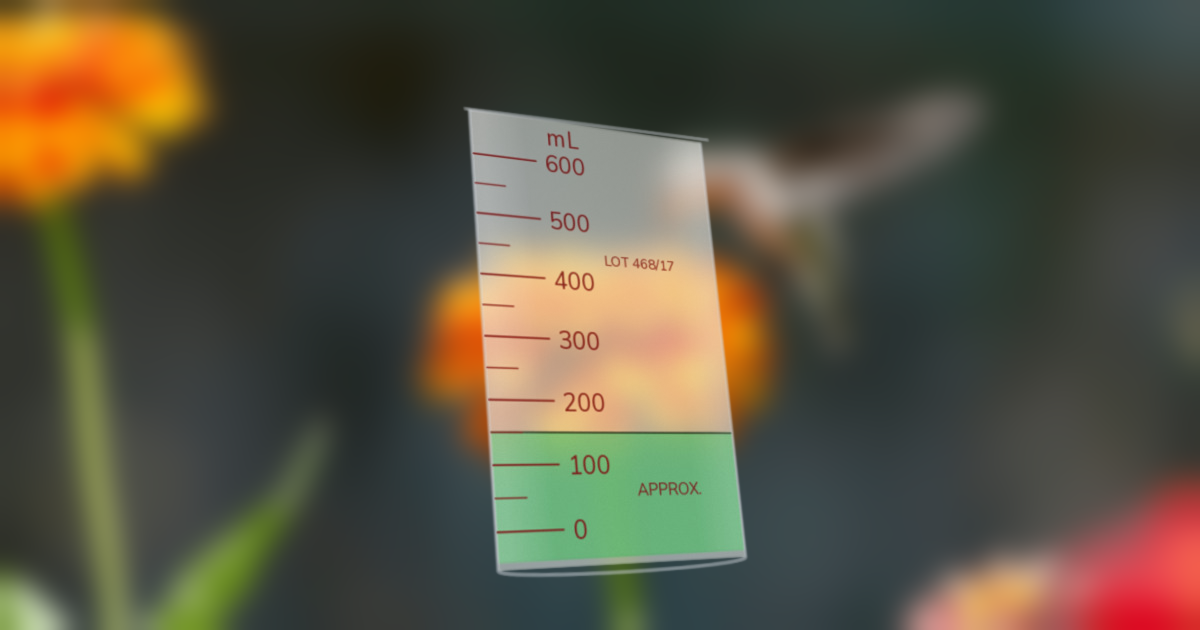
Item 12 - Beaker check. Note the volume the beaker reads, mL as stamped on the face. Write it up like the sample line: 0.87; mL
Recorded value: 150; mL
